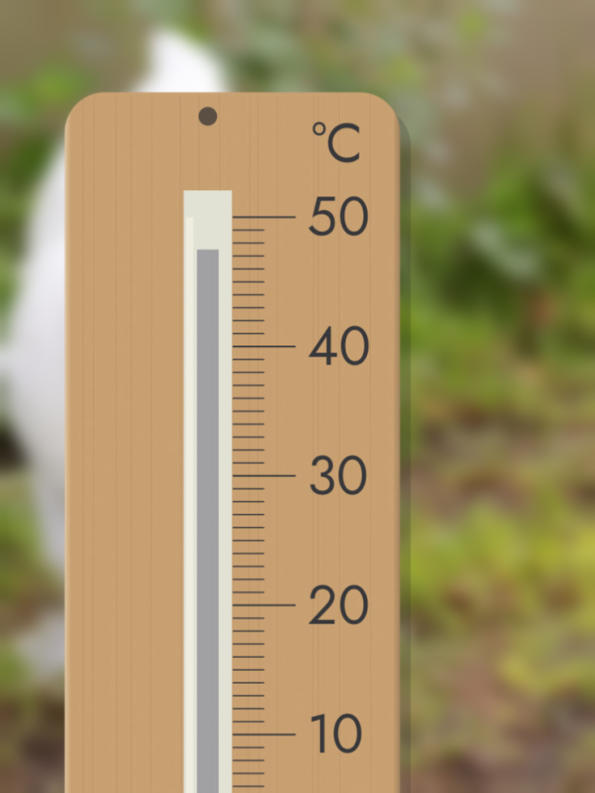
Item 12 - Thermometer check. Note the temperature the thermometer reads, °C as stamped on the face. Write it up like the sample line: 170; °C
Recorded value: 47.5; °C
